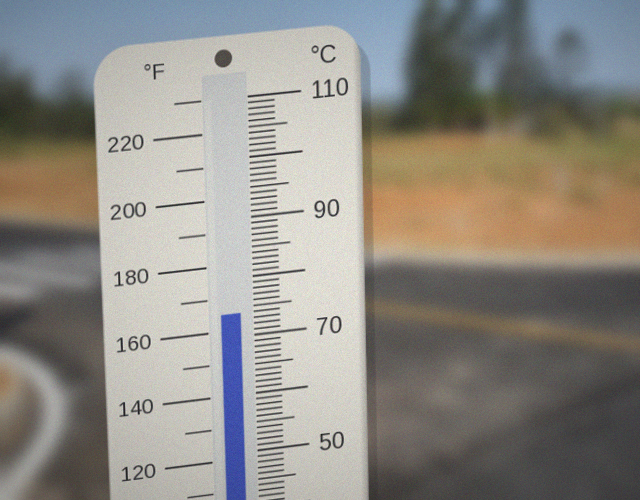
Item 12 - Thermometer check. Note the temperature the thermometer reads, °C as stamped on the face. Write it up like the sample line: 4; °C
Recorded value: 74; °C
